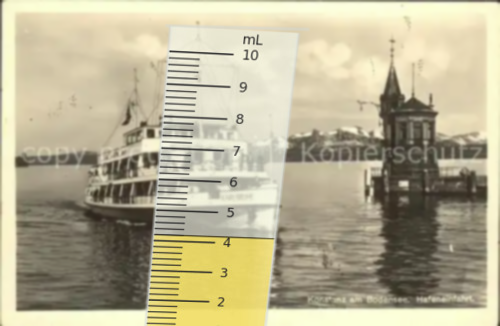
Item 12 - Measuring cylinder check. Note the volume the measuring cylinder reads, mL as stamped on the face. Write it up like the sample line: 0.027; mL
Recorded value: 4.2; mL
